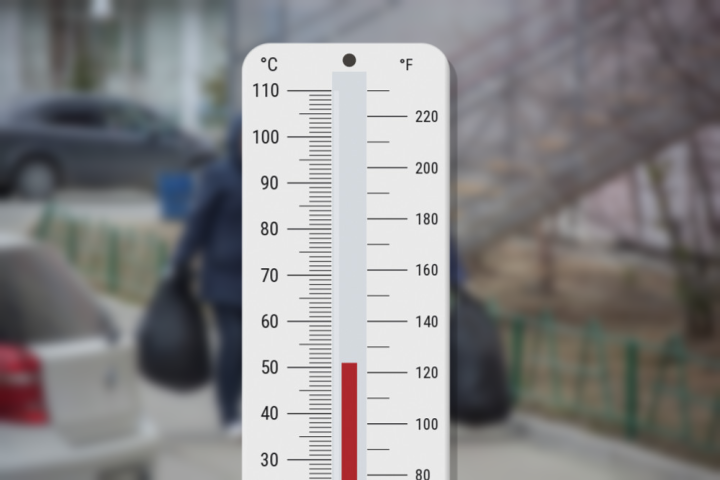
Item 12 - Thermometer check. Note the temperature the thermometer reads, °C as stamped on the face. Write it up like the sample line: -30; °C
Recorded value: 51; °C
